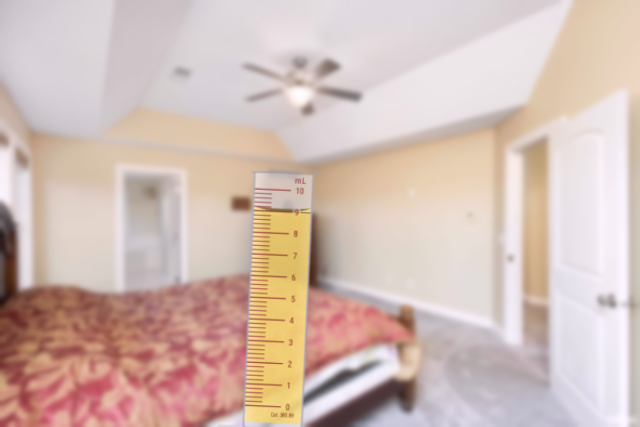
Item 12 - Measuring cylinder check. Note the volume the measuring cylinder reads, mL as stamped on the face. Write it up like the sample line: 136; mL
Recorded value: 9; mL
